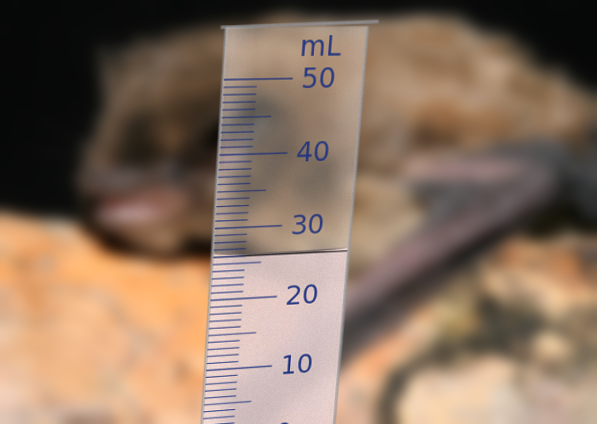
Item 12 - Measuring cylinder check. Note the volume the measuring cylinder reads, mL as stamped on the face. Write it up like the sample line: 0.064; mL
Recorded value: 26; mL
